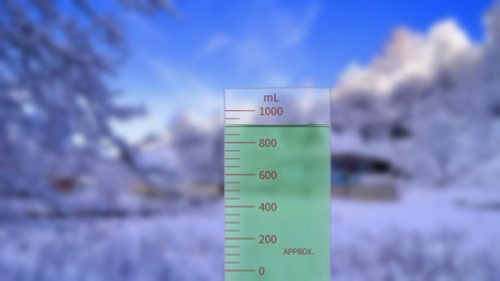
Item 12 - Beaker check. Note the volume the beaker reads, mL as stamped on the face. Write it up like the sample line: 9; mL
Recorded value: 900; mL
